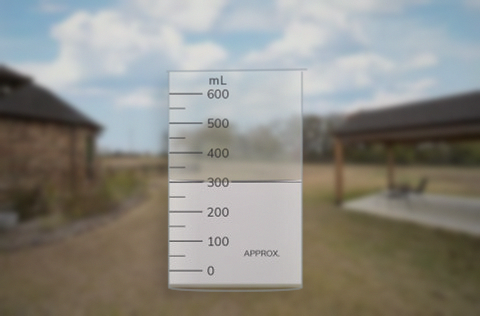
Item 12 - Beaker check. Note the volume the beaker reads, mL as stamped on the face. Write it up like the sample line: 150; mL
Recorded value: 300; mL
